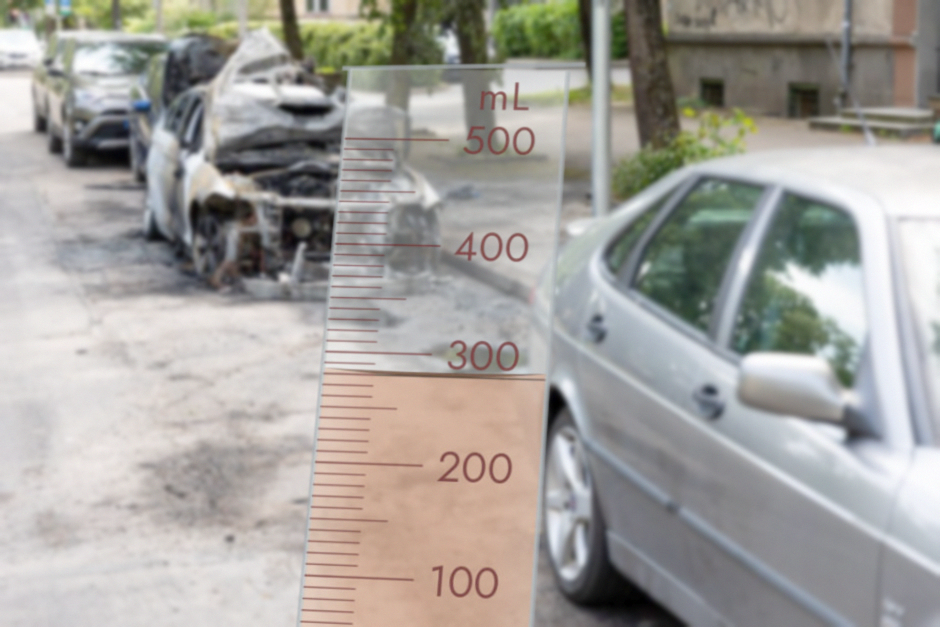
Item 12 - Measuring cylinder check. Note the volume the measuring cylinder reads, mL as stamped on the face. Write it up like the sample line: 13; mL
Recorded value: 280; mL
